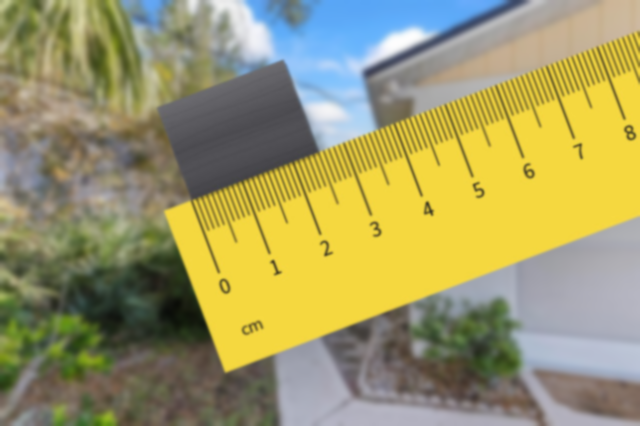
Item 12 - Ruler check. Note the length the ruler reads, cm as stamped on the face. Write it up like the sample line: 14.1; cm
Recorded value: 2.5; cm
